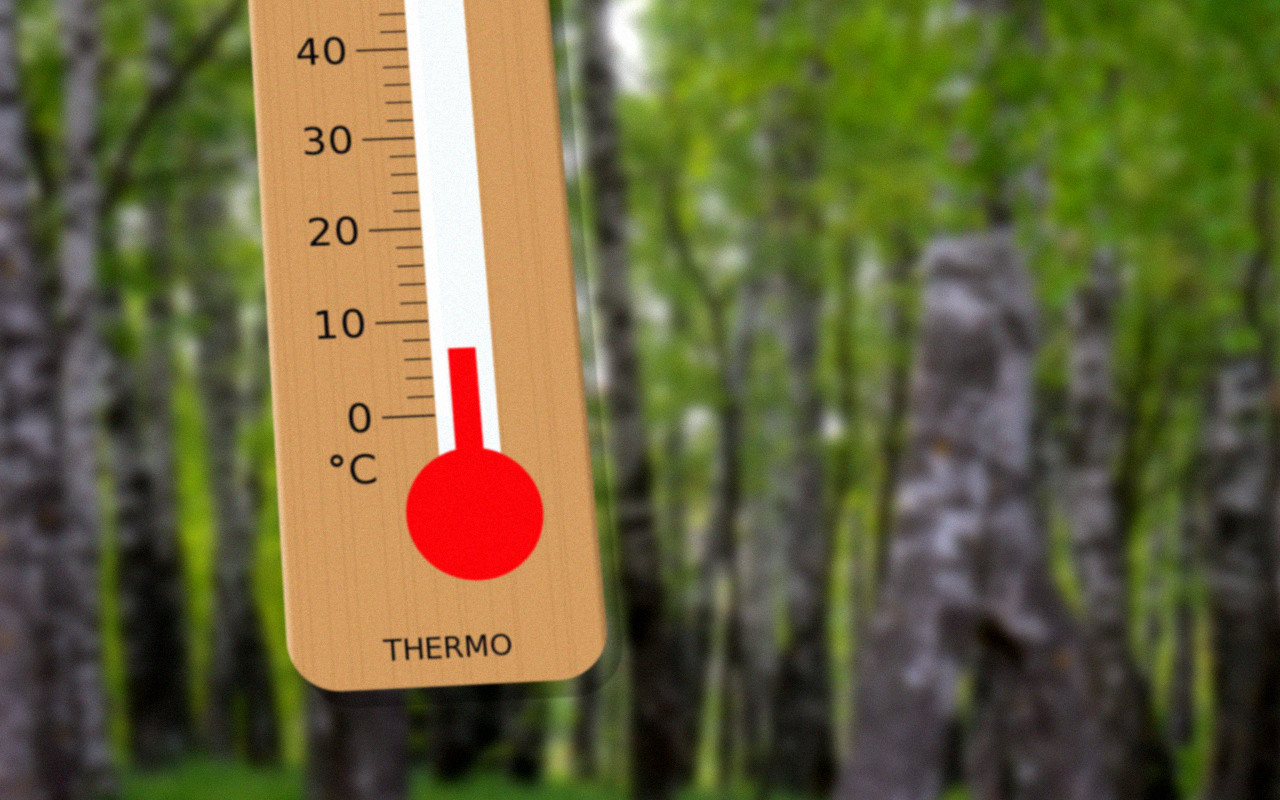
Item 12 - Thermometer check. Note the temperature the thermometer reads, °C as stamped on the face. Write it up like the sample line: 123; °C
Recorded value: 7; °C
